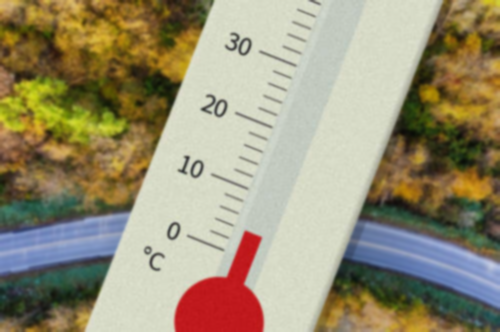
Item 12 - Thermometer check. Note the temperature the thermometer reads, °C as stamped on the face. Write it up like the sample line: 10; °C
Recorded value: 4; °C
